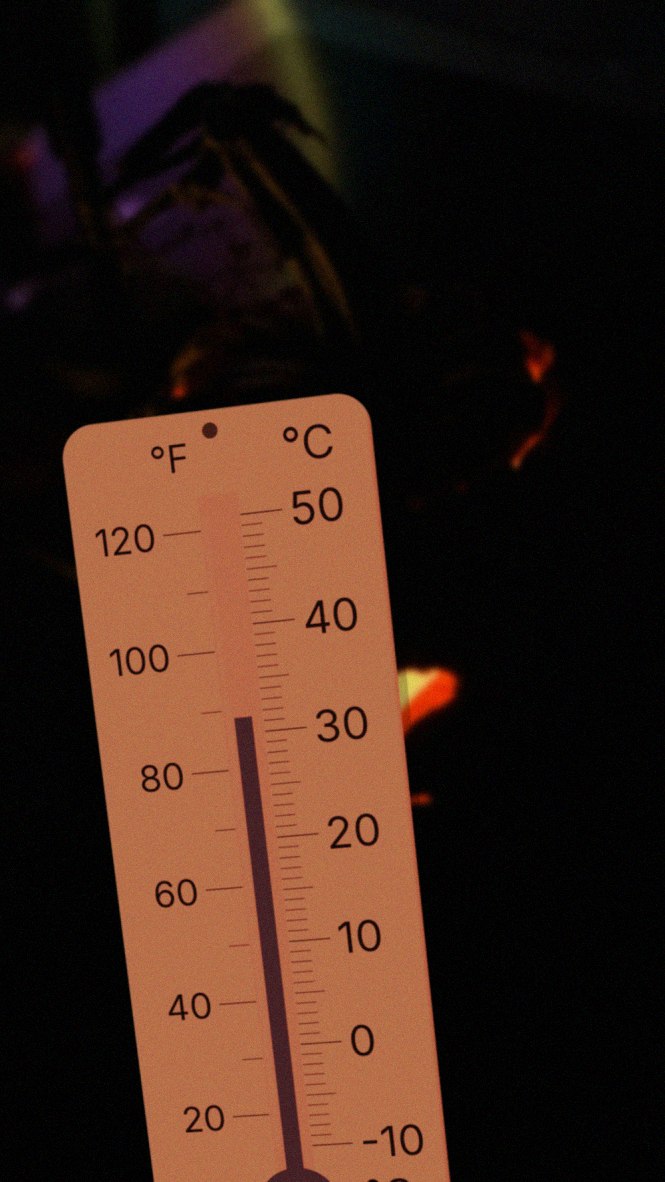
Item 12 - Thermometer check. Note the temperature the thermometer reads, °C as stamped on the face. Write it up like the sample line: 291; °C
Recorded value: 31.5; °C
